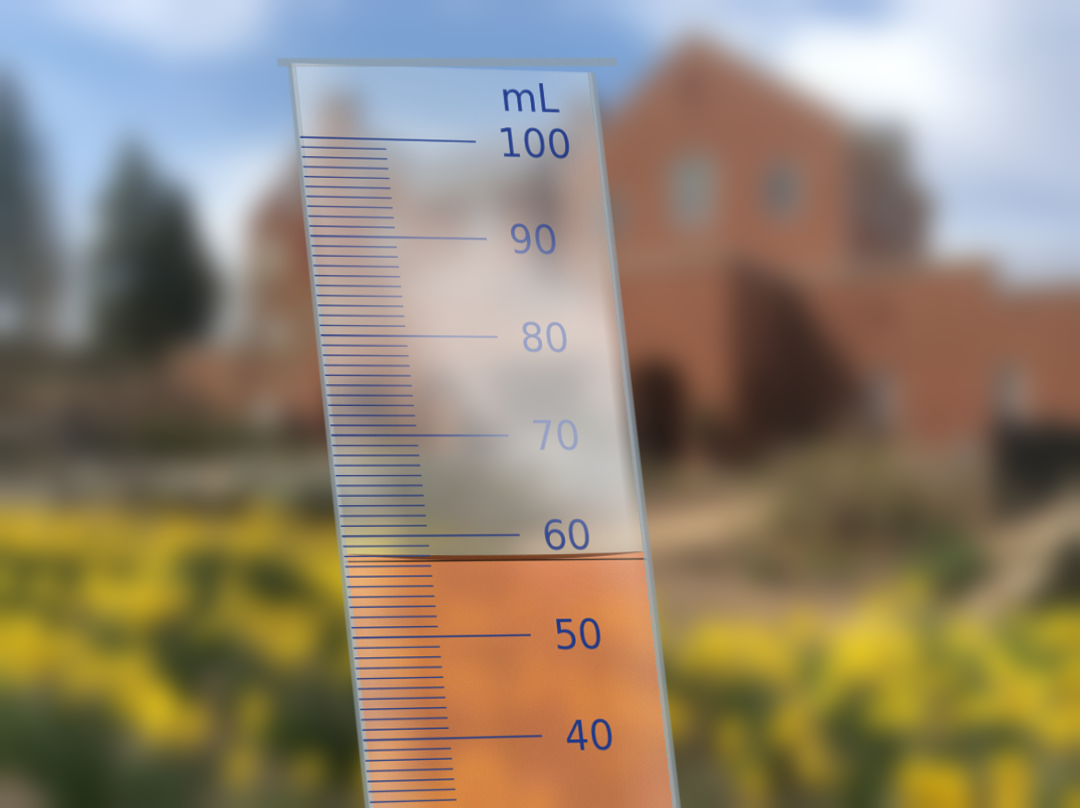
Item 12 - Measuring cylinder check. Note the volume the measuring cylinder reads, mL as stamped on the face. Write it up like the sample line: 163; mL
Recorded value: 57.5; mL
